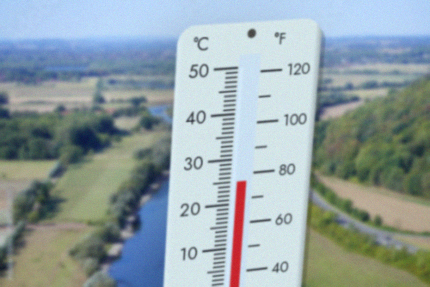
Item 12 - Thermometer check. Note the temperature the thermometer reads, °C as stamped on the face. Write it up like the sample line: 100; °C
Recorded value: 25; °C
